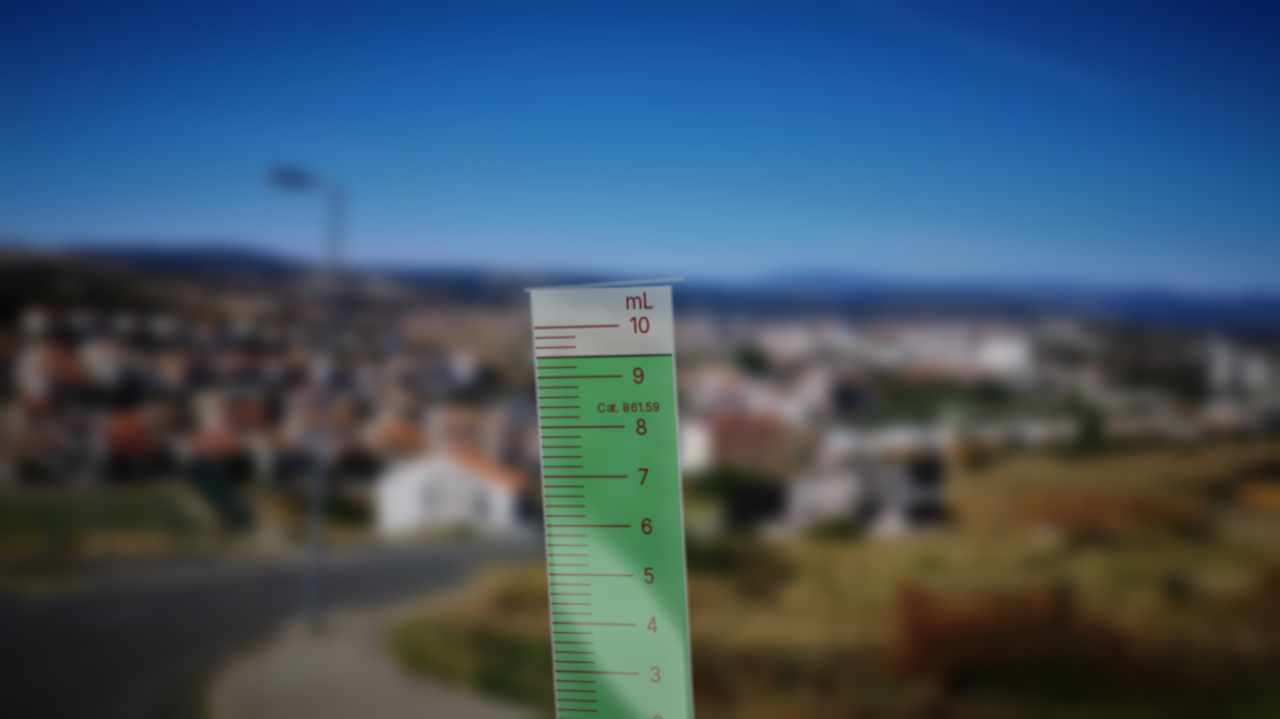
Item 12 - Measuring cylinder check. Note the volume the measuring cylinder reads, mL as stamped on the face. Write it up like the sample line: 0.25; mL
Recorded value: 9.4; mL
